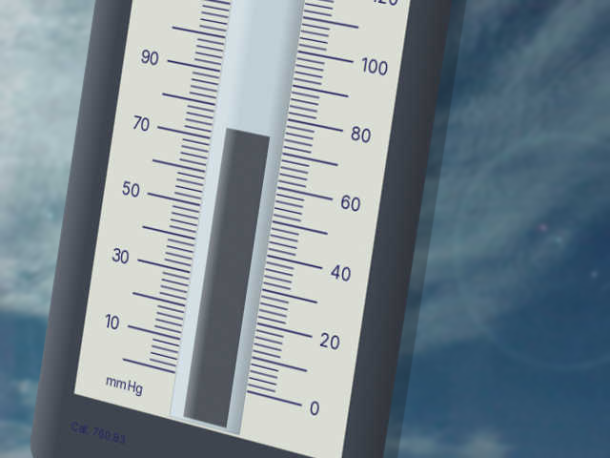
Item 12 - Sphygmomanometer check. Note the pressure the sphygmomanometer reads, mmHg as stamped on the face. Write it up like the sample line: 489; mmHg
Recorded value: 74; mmHg
